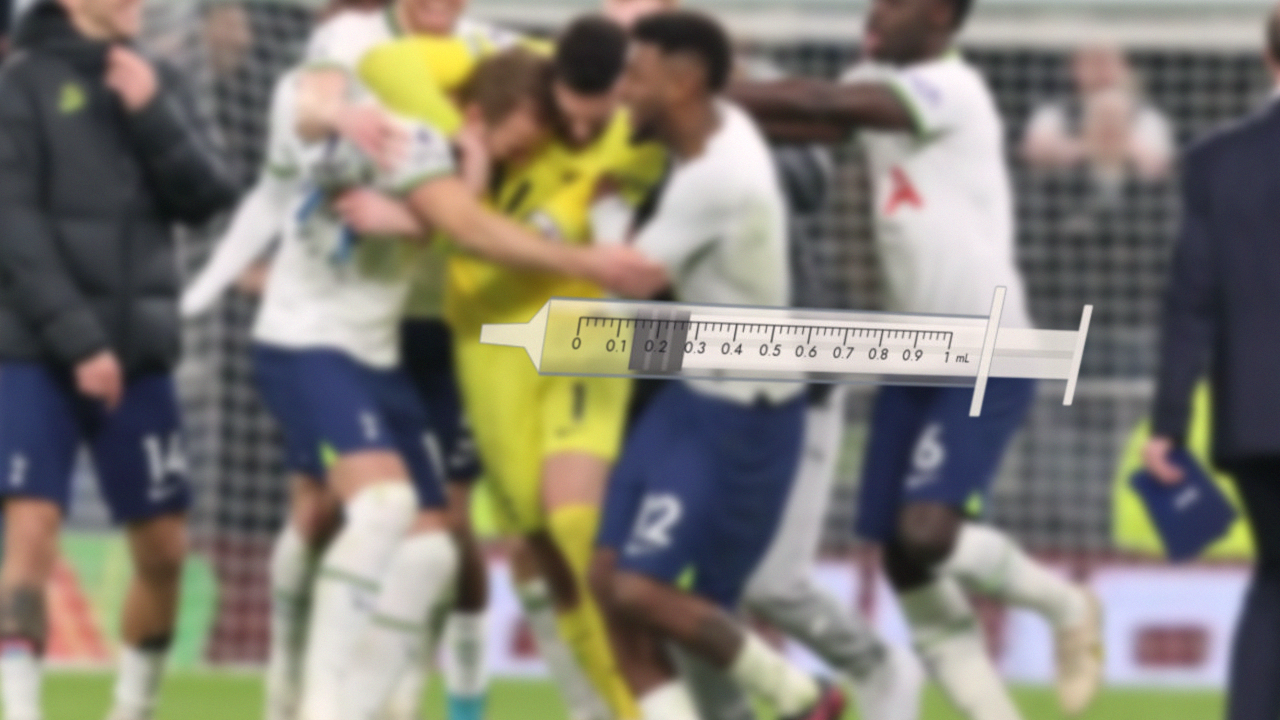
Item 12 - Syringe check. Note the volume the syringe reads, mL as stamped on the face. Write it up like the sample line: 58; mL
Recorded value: 0.14; mL
